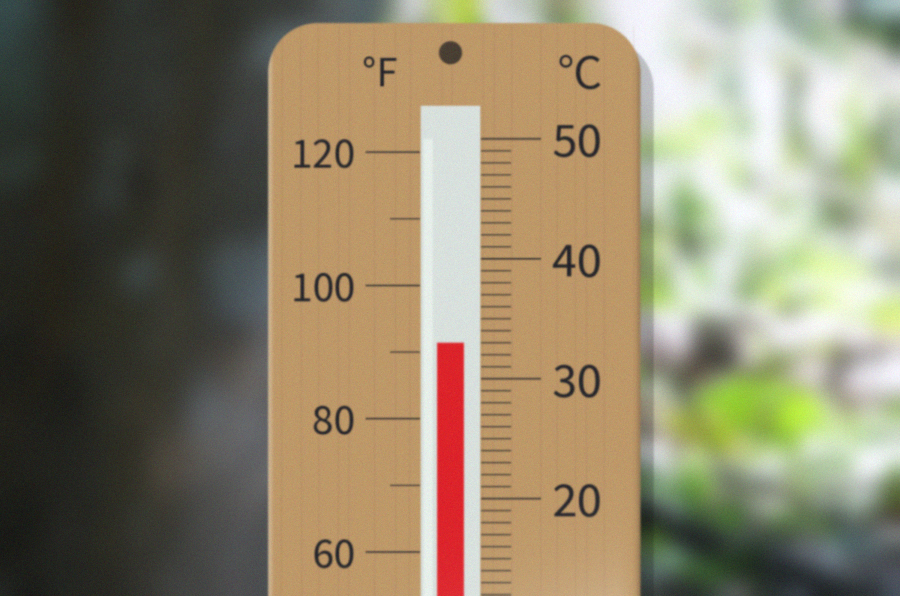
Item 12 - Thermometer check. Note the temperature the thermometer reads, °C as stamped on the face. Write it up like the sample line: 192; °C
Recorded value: 33; °C
